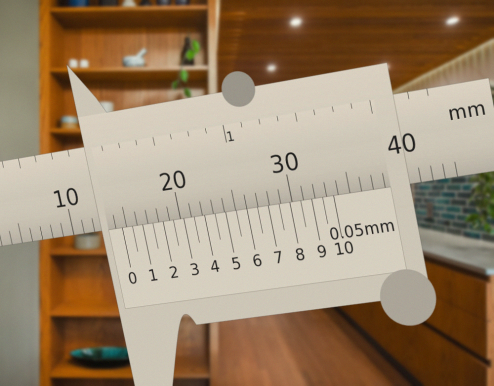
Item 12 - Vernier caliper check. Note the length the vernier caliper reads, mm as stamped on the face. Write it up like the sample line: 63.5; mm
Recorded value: 14.6; mm
